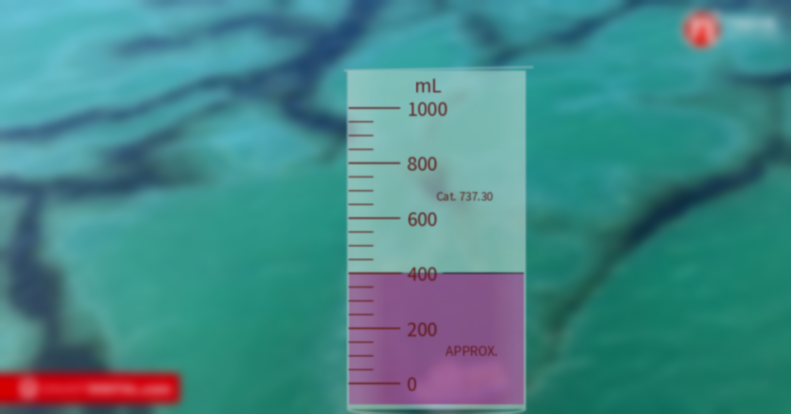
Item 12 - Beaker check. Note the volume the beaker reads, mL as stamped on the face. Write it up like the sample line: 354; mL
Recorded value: 400; mL
